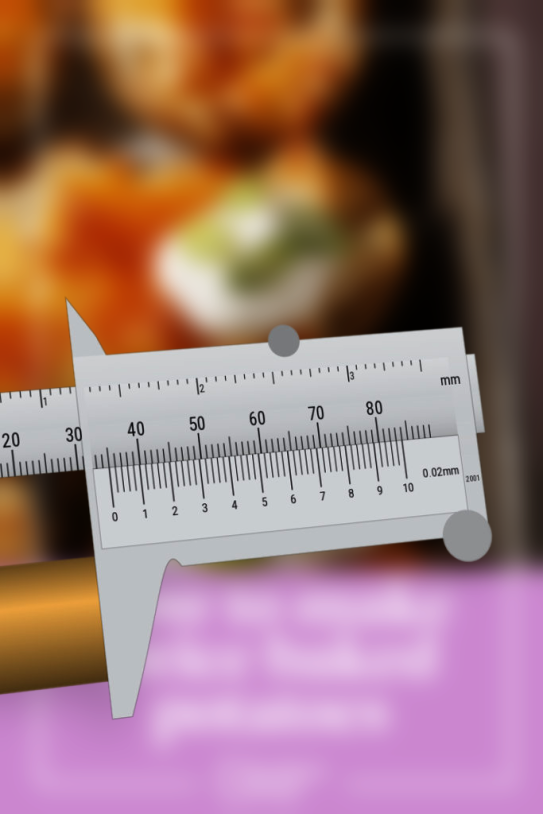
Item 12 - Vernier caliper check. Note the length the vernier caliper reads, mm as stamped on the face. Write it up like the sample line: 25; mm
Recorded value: 35.0; mm
